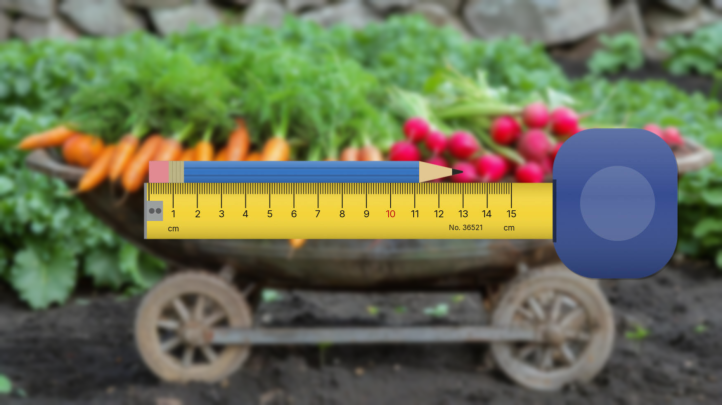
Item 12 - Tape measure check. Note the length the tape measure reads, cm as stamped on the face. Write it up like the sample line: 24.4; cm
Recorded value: 13; cm
